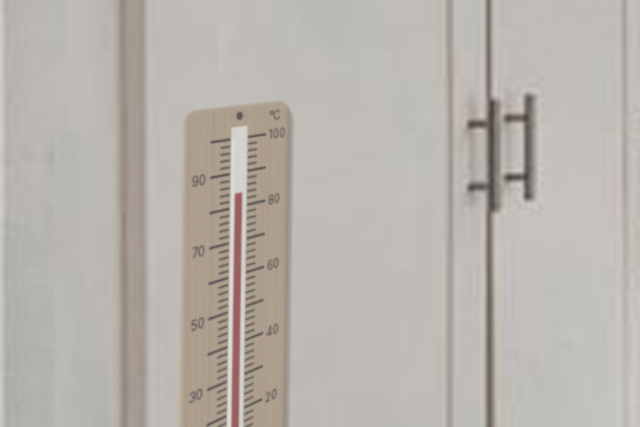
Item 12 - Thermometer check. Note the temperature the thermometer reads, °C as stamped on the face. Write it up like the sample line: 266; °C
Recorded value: 84; °C
